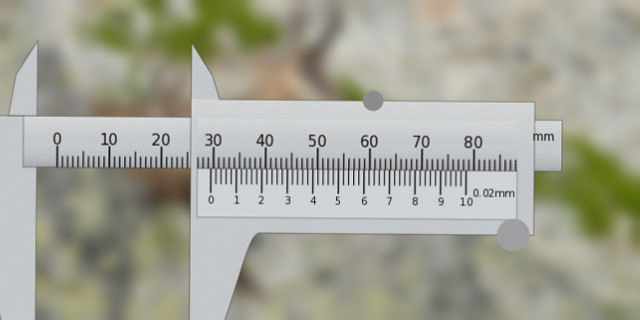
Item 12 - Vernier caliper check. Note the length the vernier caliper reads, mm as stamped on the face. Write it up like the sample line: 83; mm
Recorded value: 29.5; mm
